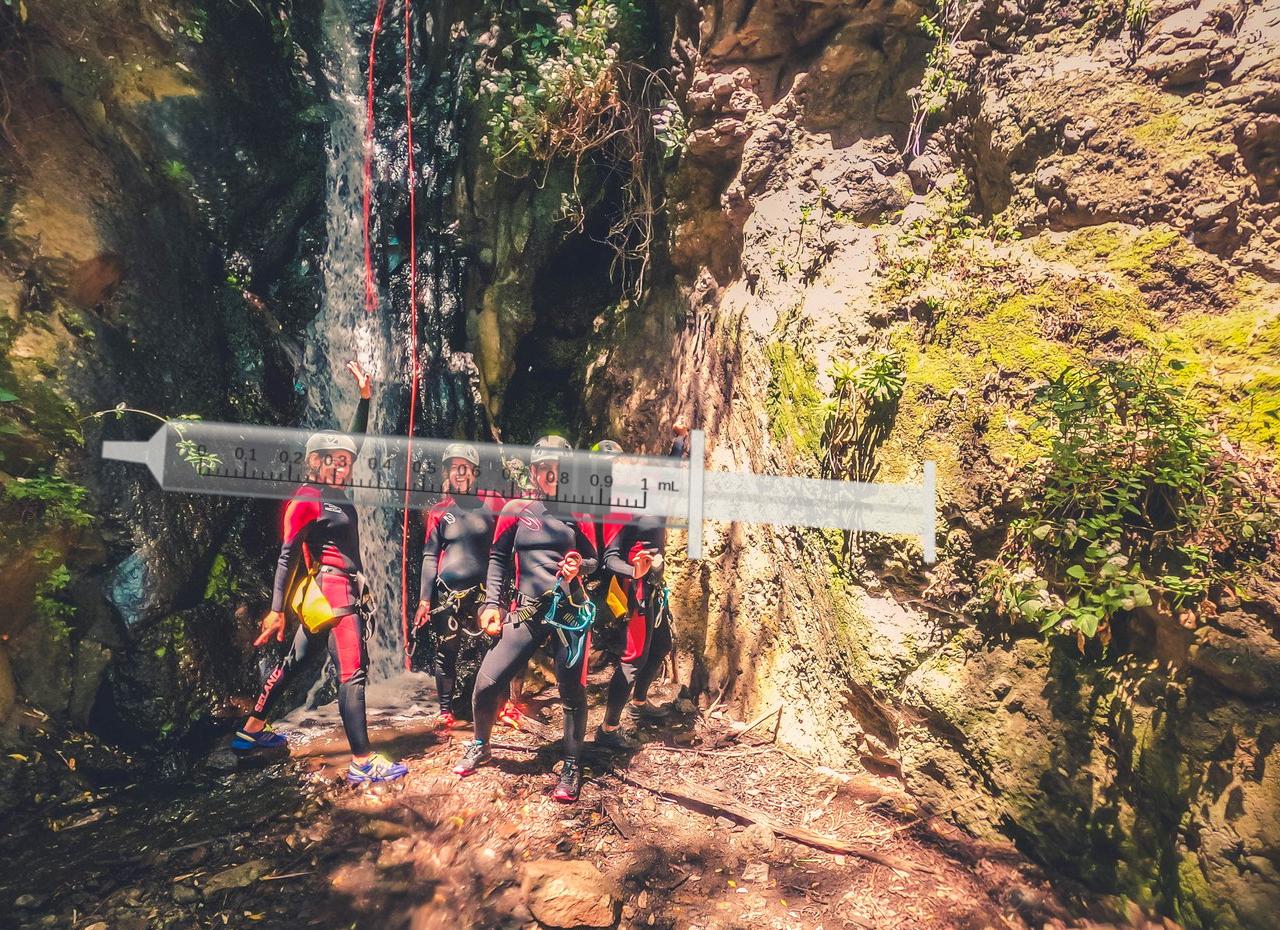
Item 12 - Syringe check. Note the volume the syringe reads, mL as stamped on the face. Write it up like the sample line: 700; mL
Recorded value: 0.8; mL
